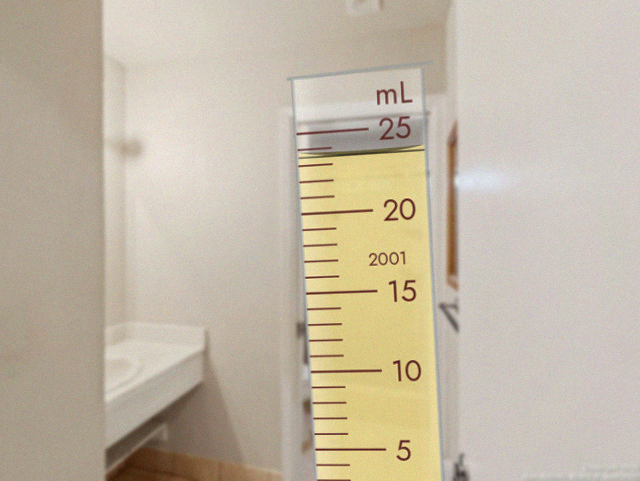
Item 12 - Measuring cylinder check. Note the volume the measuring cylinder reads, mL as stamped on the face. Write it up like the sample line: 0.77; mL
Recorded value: 23.5; mL
